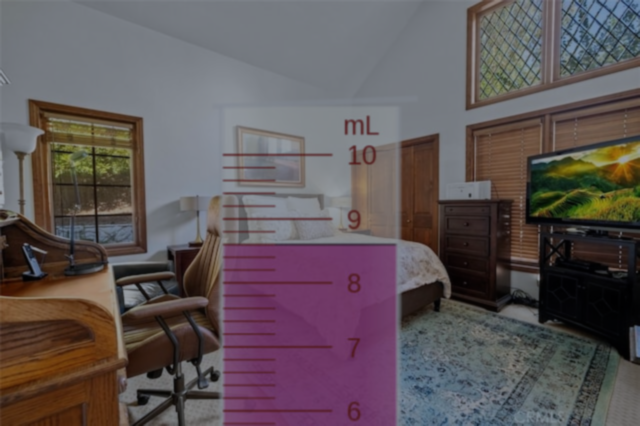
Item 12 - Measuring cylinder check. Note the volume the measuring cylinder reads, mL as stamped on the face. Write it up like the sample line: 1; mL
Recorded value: 8.6; mL
